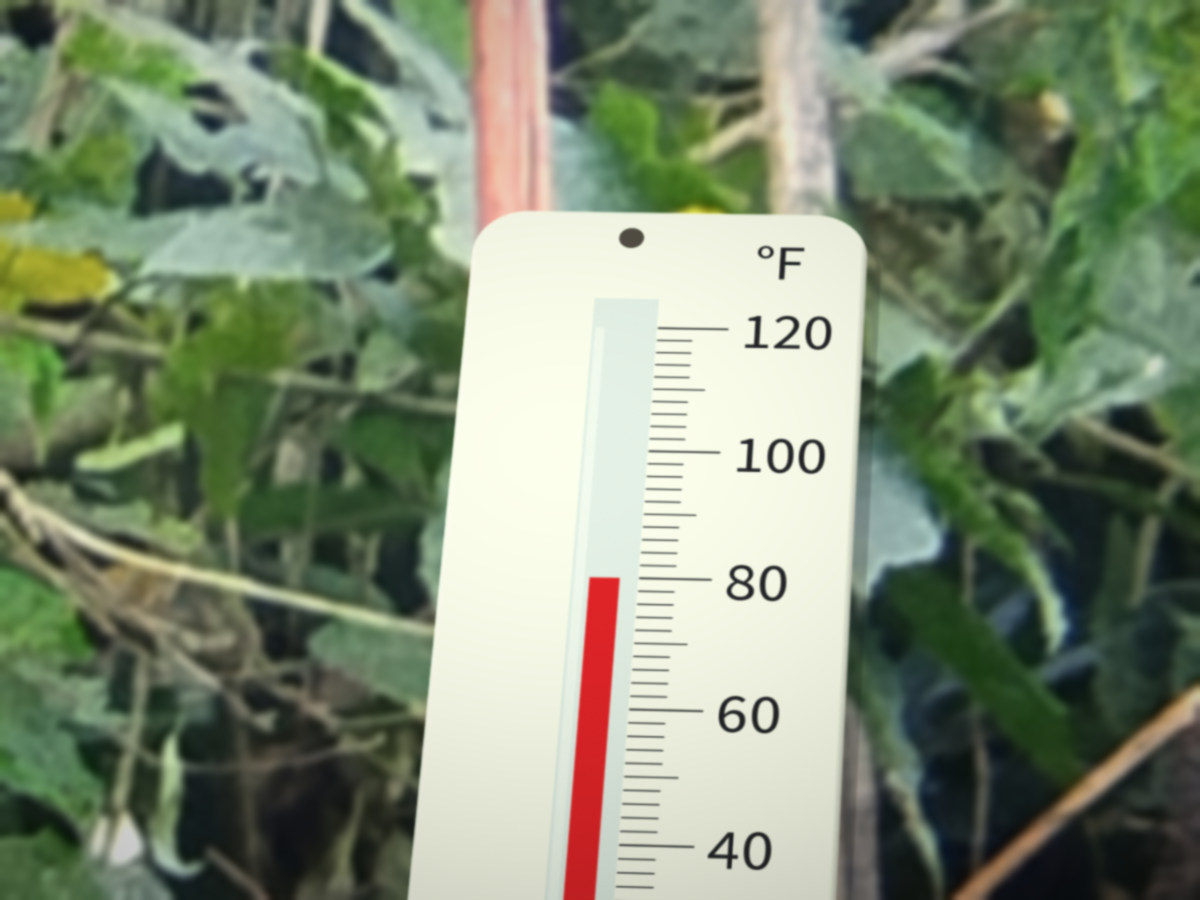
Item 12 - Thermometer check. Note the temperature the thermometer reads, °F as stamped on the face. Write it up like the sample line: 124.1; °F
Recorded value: 80; °F
